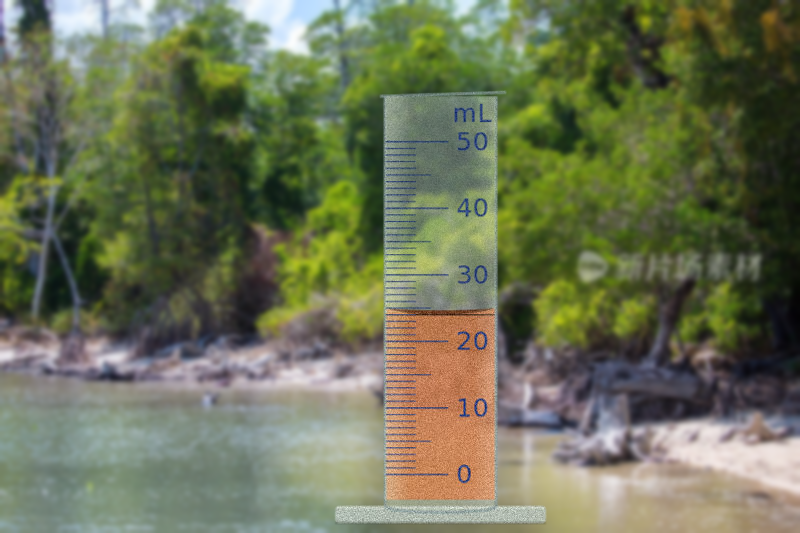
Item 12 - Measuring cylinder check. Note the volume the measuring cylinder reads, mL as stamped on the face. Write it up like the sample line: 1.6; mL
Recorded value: 24; mL
